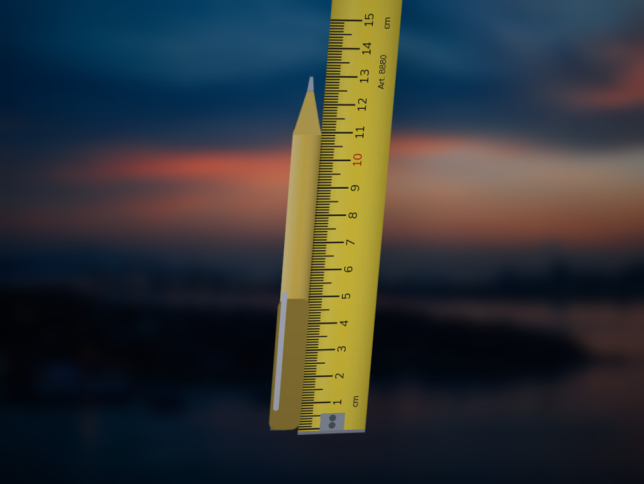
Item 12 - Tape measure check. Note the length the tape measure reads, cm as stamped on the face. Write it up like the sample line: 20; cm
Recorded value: 13; cm
